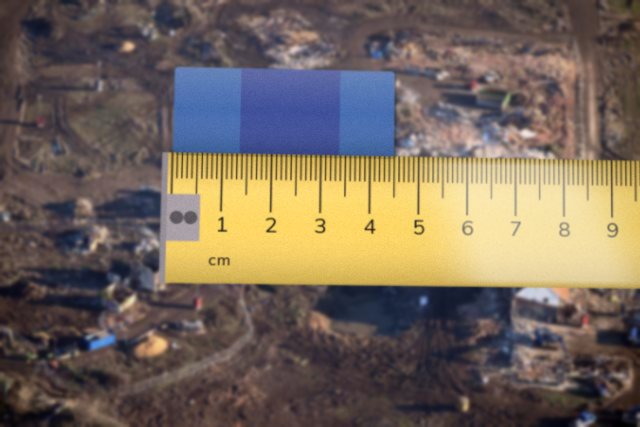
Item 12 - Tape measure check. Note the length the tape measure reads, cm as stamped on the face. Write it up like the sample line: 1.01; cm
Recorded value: 4.5; cm
